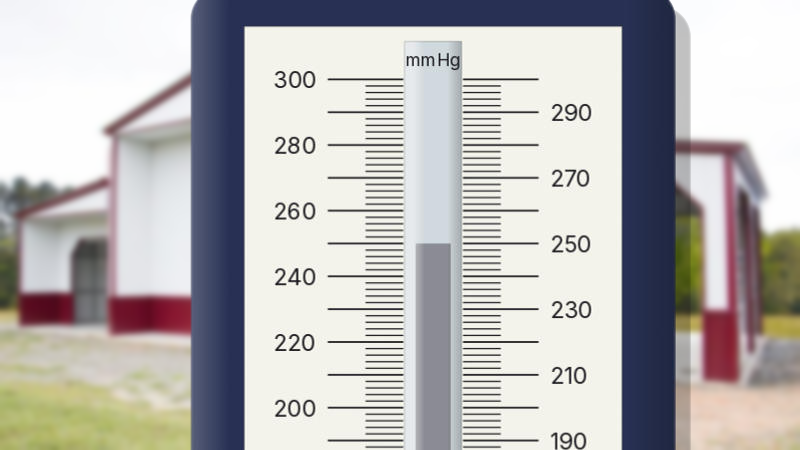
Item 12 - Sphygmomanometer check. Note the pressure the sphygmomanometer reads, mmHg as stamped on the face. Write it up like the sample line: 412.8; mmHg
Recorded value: 250; mmHg
